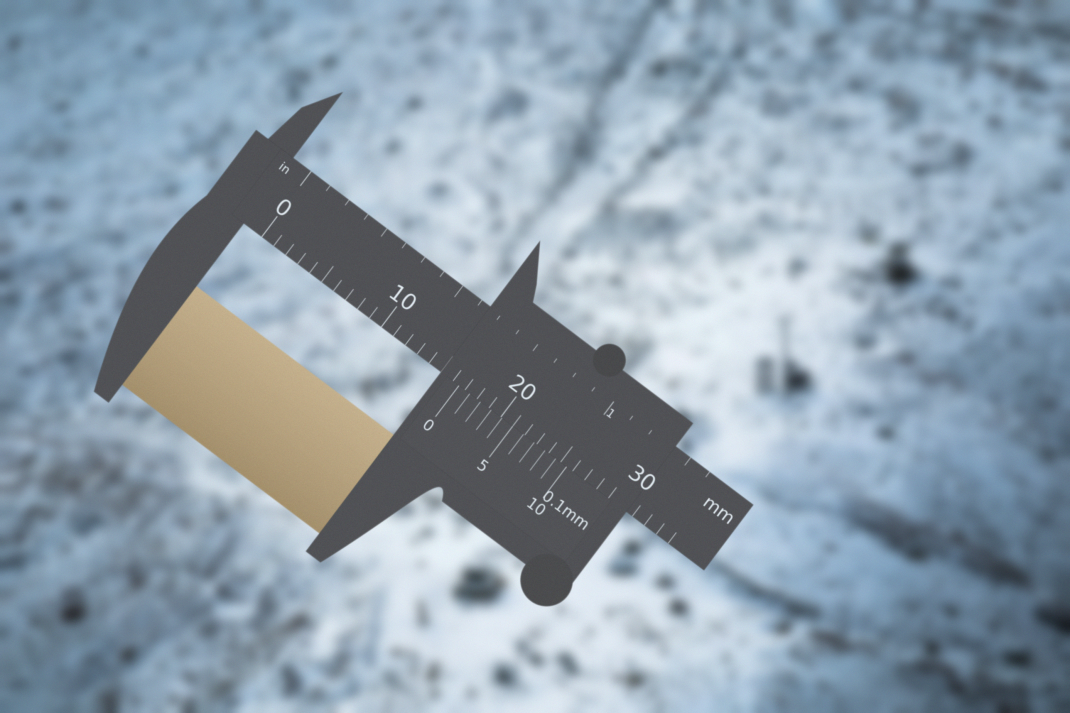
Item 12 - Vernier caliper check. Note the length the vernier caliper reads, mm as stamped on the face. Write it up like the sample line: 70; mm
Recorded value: 16.5; mm
